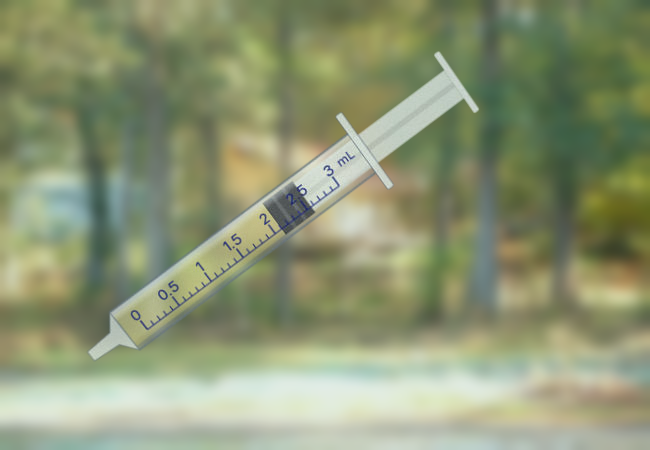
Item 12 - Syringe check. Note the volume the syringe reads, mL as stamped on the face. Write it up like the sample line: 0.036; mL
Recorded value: 2.1; mL
